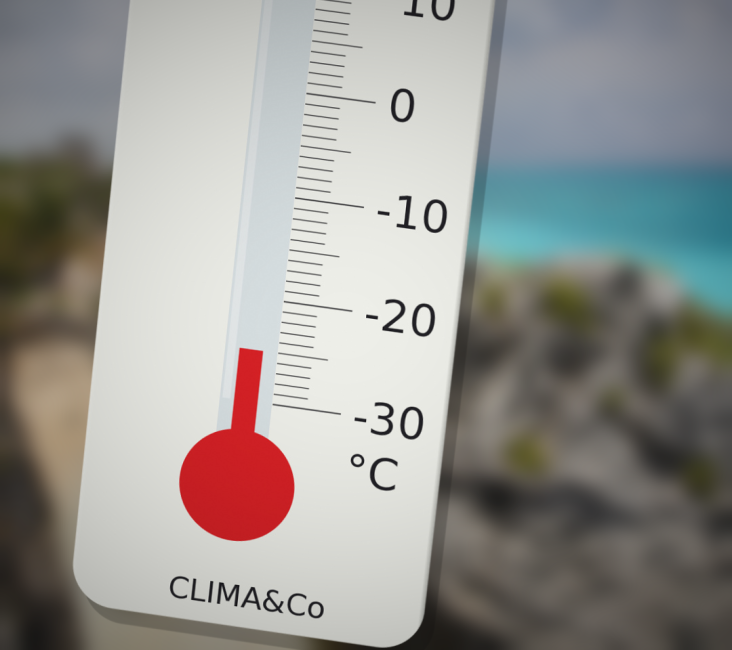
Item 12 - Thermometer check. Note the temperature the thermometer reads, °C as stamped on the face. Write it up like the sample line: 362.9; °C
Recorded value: -25; °C
